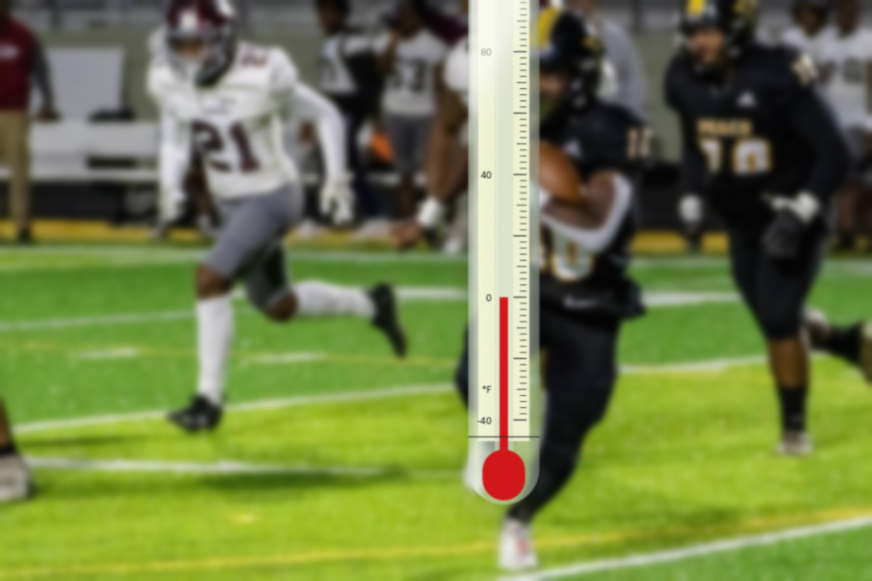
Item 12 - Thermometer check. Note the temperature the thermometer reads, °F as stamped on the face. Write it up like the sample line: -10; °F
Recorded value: 0; °F
